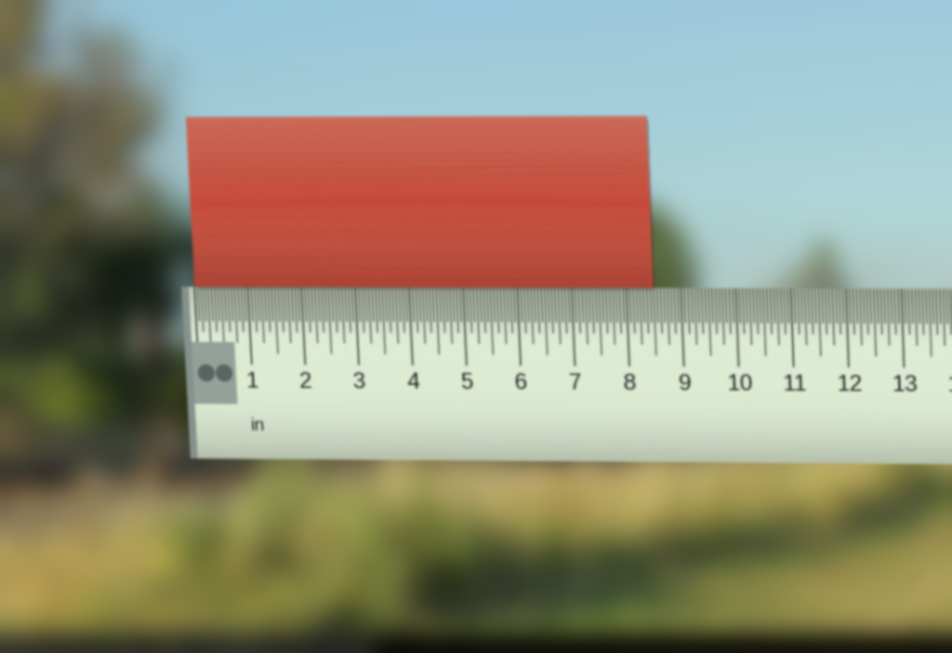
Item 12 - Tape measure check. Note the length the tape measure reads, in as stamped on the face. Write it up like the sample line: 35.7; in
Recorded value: 8.5; in
